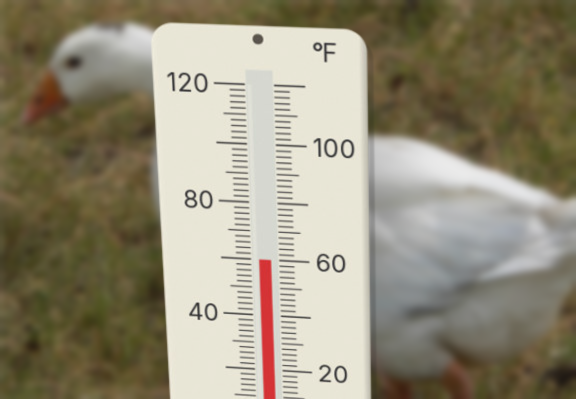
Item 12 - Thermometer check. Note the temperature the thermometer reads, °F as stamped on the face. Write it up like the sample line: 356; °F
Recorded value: 60; °F
